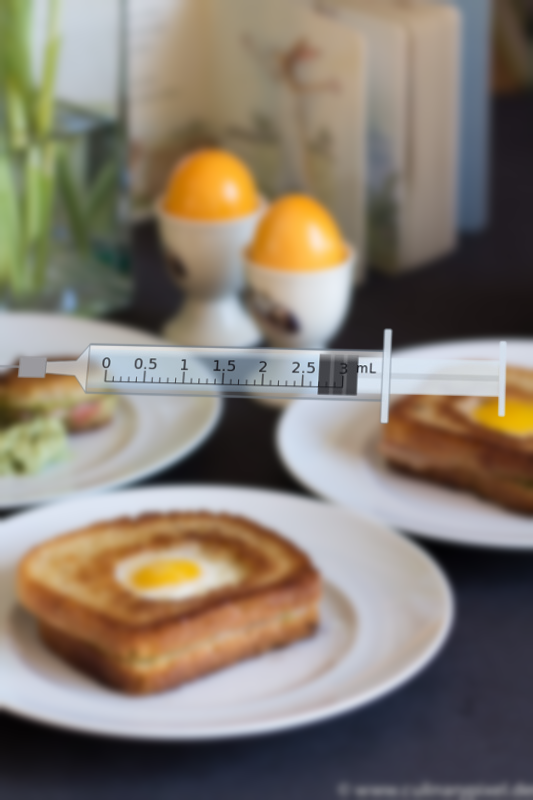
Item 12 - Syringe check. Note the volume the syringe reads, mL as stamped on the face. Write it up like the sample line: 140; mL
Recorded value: 2.7; mL
